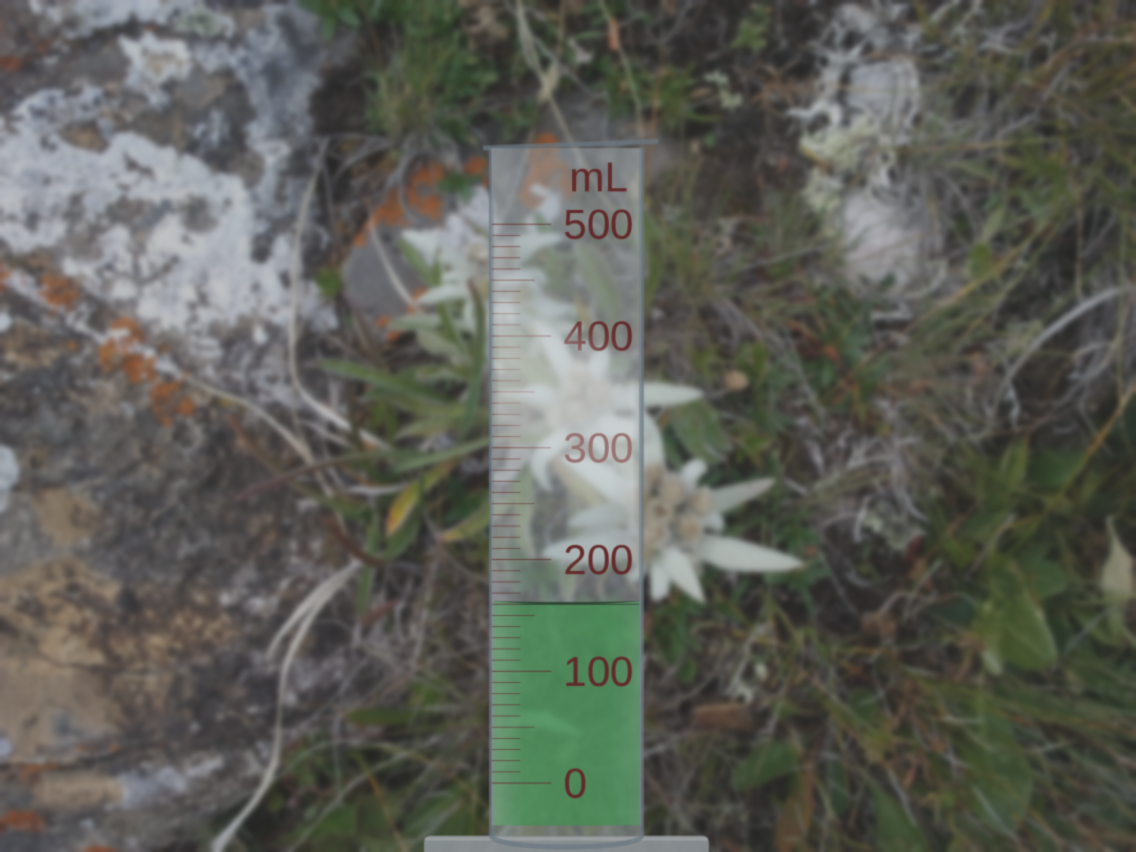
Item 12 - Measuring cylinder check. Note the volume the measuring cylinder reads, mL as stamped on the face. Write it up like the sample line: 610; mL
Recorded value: 160; mL
